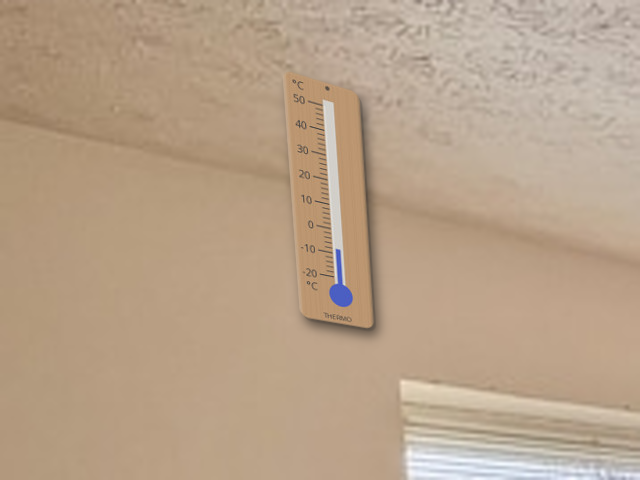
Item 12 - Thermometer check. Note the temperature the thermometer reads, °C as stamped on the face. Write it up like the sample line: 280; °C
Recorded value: -8; °C
